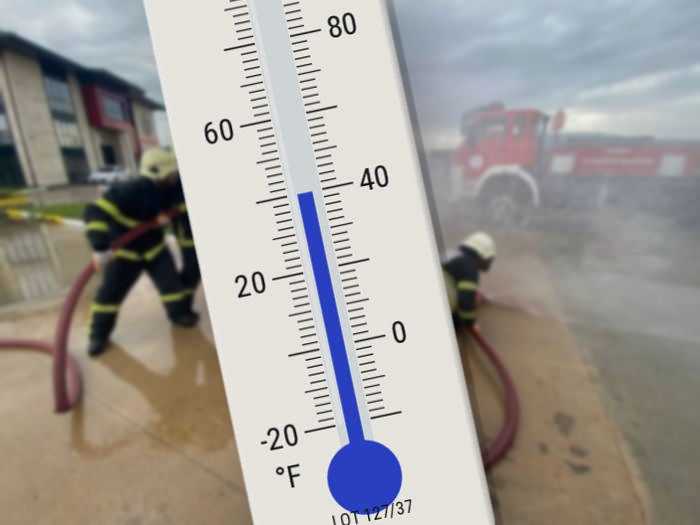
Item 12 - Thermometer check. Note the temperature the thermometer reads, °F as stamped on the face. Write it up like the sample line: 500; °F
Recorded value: 40; °F
